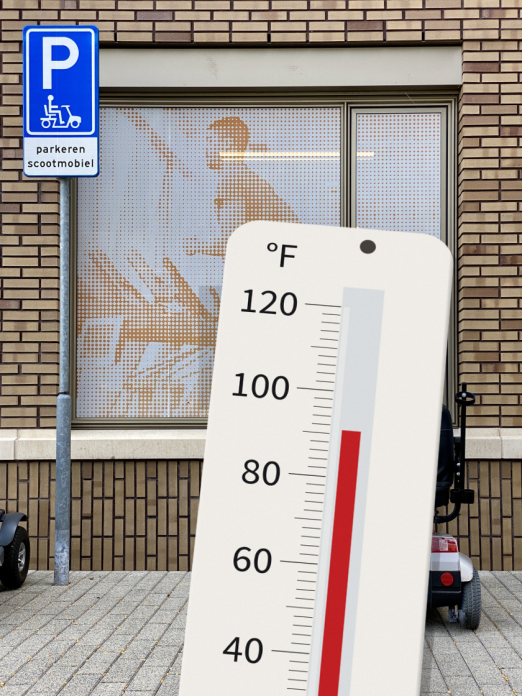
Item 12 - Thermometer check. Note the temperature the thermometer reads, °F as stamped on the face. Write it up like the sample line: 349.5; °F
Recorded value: 91; °F
